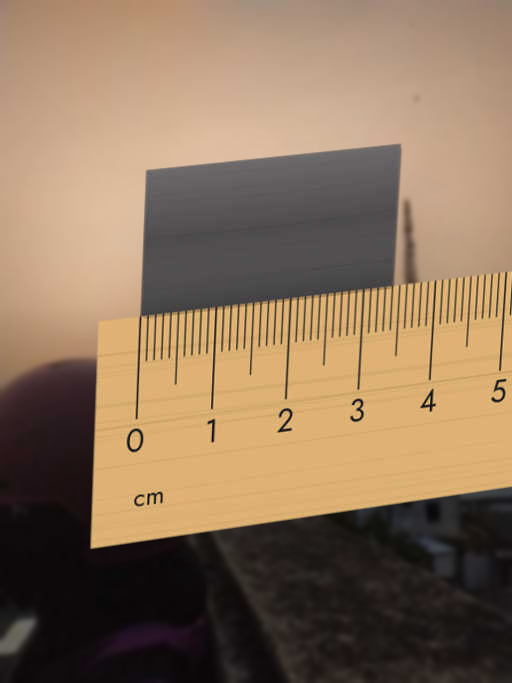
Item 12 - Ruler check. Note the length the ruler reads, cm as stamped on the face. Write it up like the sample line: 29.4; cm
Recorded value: 3.4; cm
